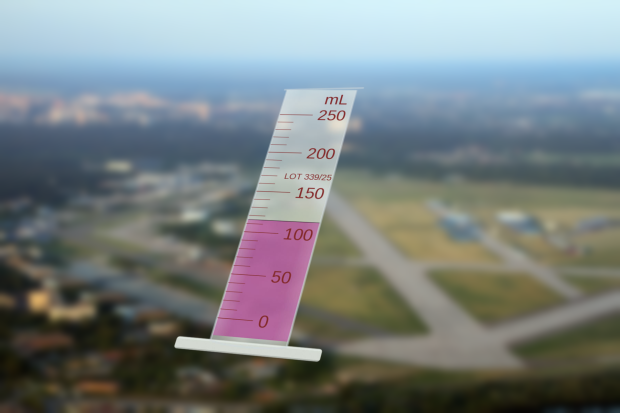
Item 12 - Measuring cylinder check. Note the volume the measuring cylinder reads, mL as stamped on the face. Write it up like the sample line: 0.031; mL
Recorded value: 115; mL
